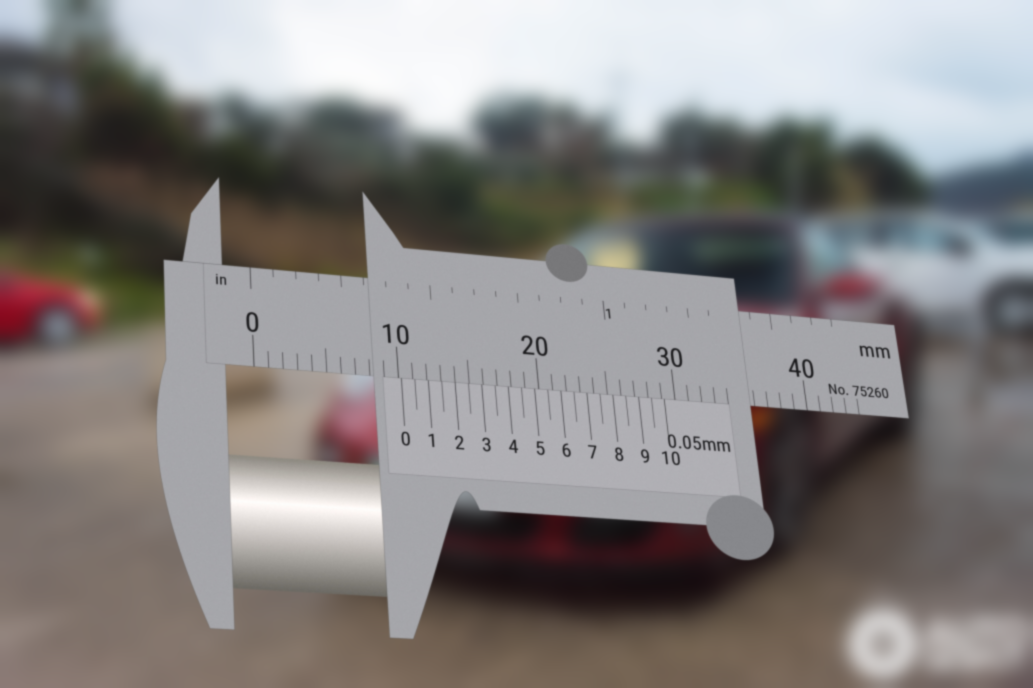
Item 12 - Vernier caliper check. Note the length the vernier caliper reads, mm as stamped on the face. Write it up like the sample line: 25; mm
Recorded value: 10.2; mm
